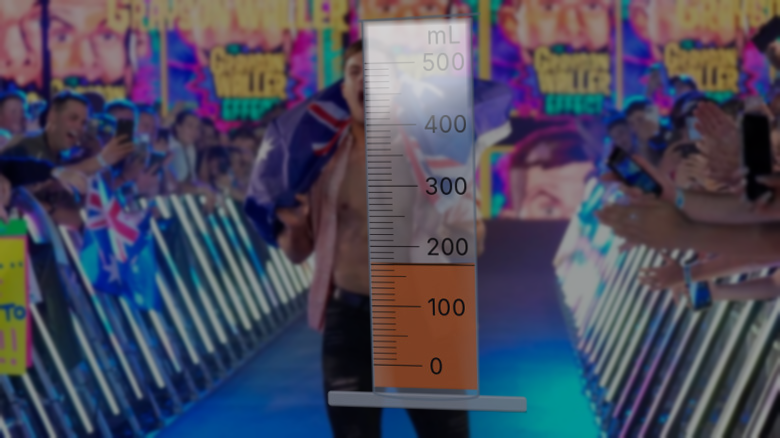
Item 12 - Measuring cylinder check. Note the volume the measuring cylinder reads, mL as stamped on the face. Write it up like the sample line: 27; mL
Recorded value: 170; mL
